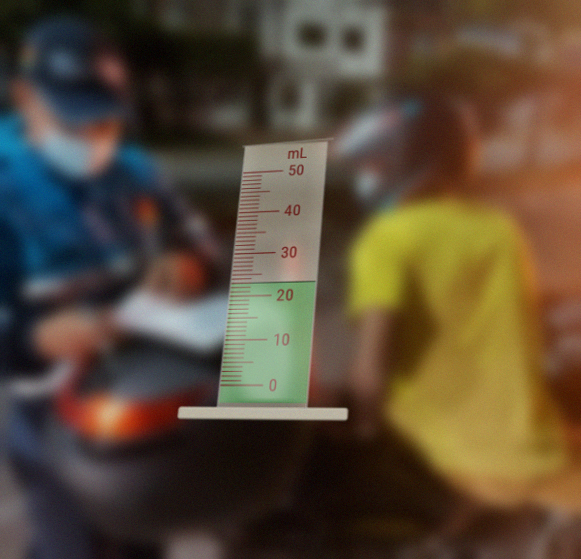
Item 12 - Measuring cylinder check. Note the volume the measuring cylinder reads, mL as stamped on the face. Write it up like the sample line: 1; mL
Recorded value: 23; mL
